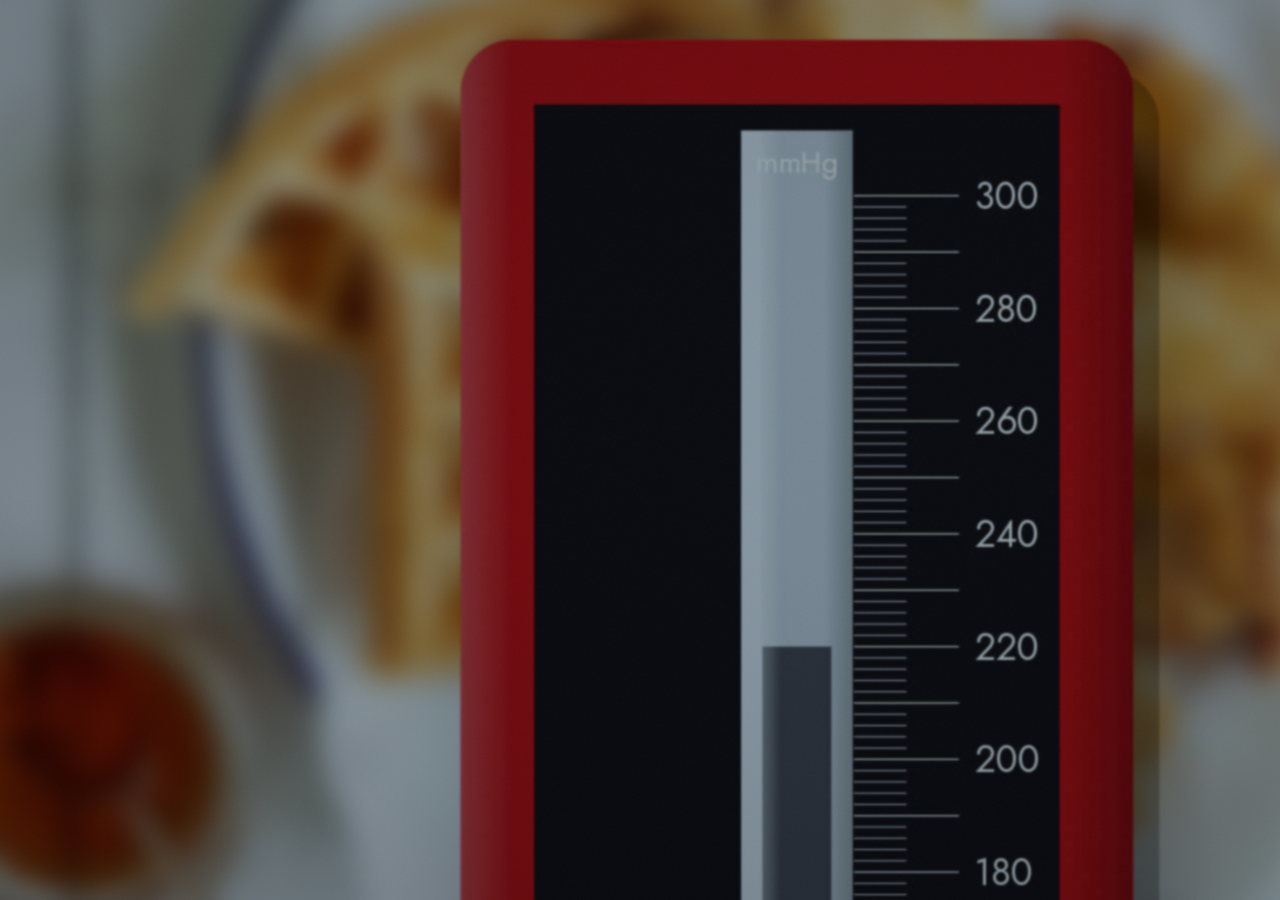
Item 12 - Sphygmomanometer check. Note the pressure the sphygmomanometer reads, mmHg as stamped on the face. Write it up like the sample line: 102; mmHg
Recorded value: 220; mmHg
